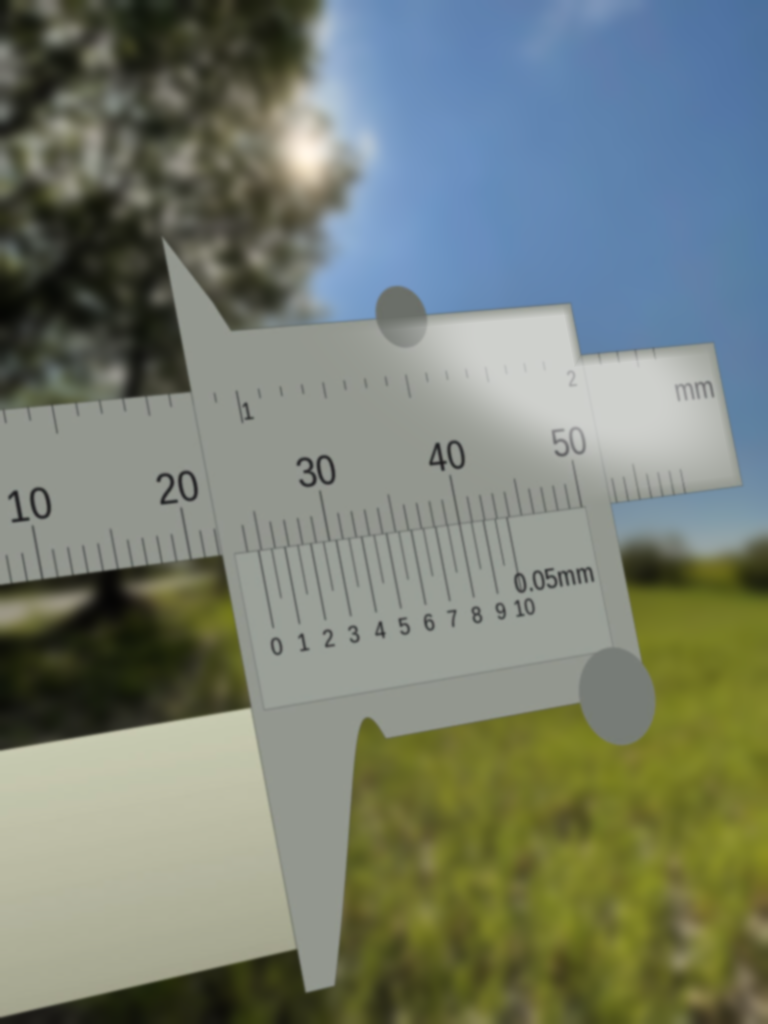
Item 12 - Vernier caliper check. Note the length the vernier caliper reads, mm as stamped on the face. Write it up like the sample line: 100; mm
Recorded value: 24.8; mm
